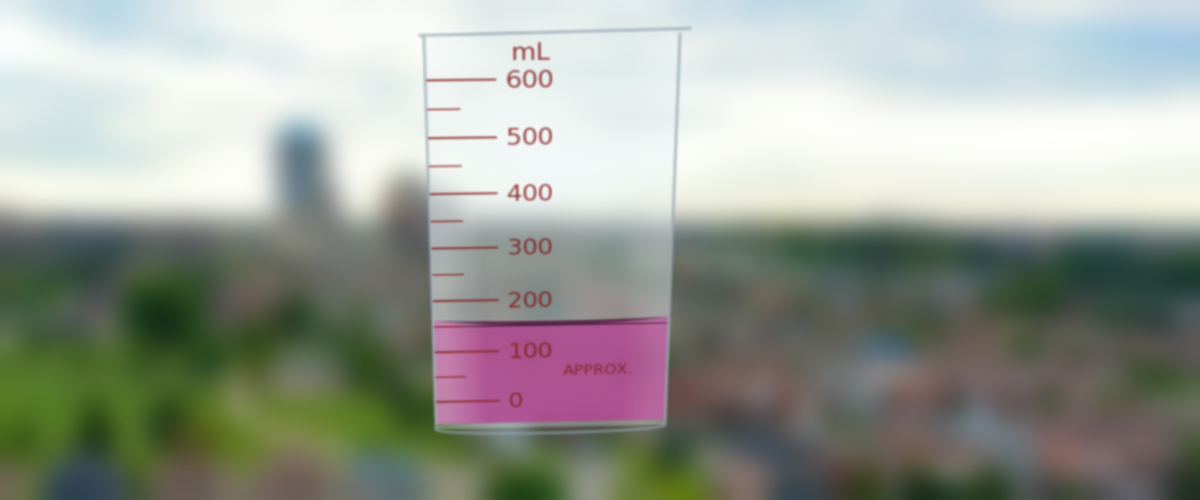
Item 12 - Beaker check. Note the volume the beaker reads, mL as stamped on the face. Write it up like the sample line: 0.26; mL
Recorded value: 150; mL
